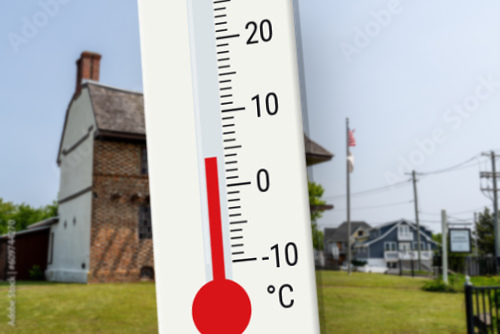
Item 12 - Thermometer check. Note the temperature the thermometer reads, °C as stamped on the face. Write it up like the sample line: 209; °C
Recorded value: 4; °C
